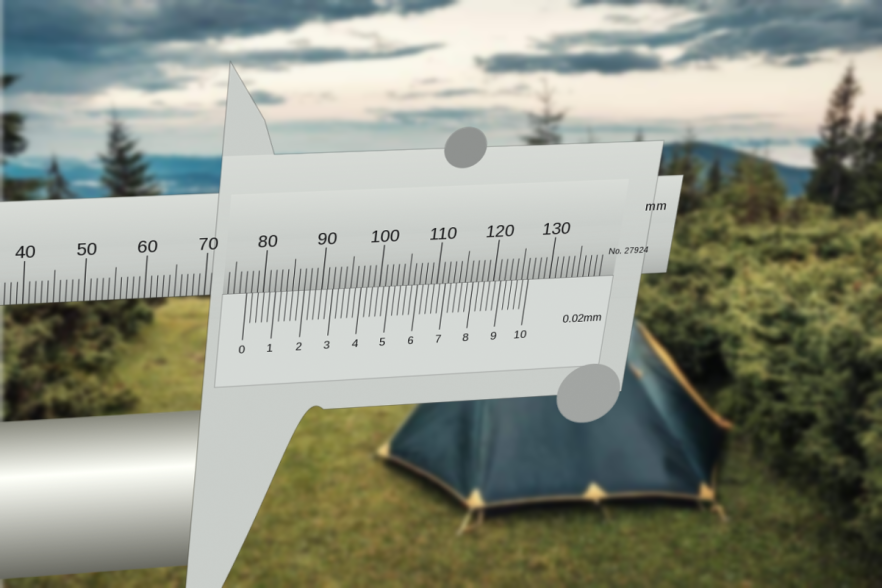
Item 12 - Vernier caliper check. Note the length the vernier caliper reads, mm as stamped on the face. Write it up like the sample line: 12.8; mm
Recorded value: 77.2; mm
